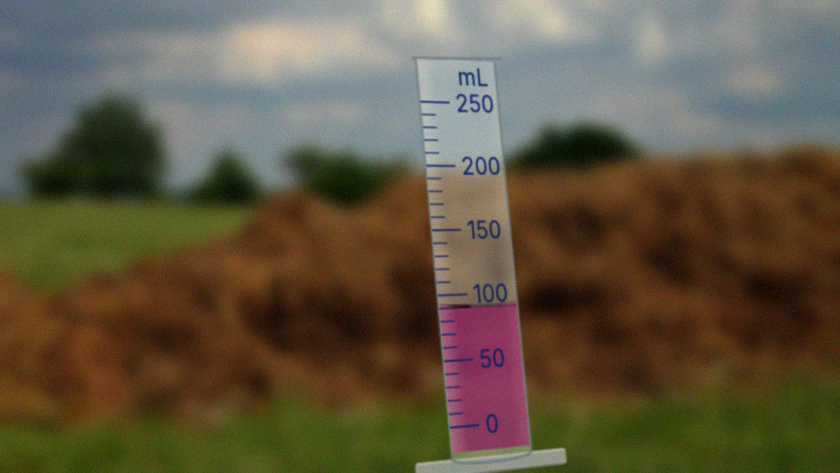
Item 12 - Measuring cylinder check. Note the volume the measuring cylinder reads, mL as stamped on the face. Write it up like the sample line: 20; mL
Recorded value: 90; mL
